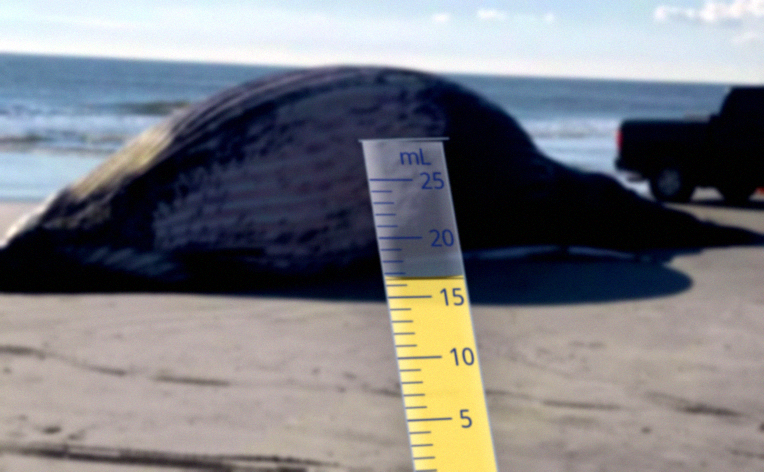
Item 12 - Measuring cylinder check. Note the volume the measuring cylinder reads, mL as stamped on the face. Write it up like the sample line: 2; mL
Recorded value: 16.5; mL
